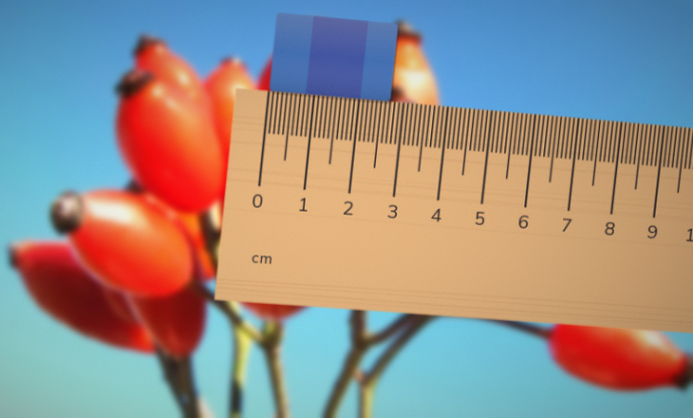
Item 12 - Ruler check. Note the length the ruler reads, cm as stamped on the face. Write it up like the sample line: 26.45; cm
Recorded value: 2.7; cm
